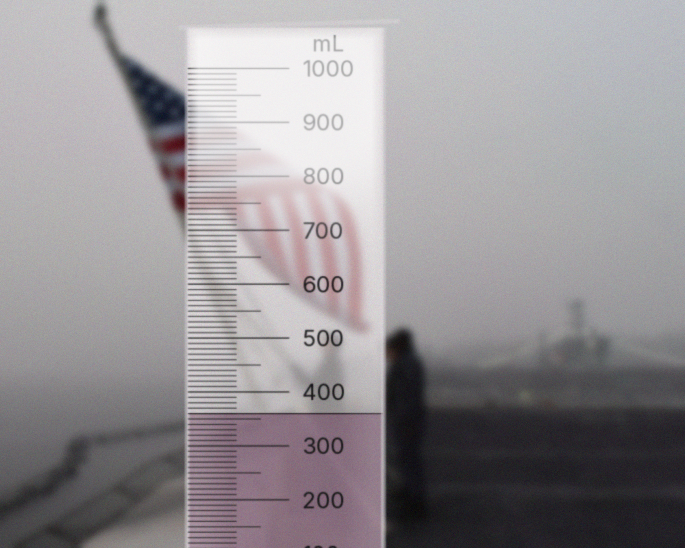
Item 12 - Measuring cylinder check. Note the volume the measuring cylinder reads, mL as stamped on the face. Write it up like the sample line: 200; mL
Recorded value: 360; mL
